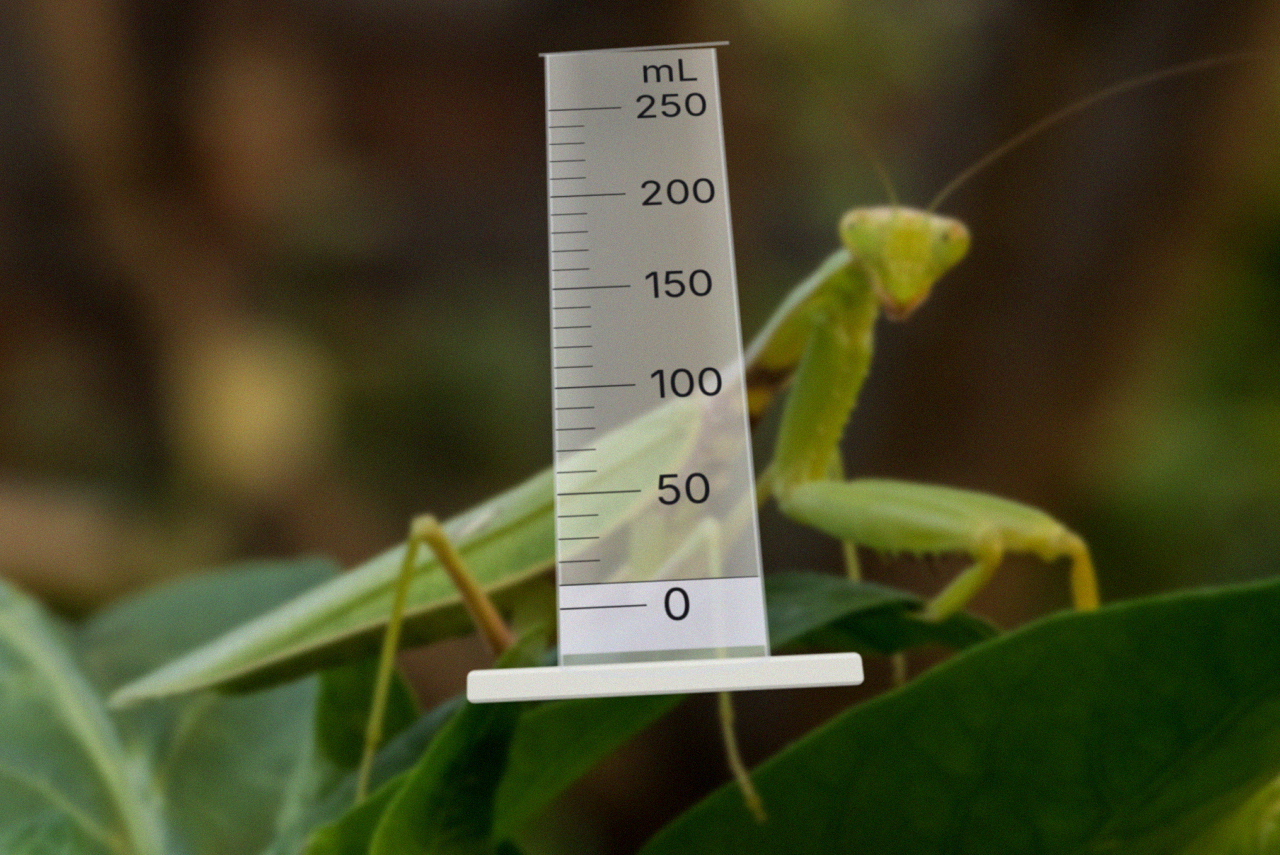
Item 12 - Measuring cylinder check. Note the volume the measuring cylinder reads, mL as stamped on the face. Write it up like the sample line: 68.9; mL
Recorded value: 10; mL
